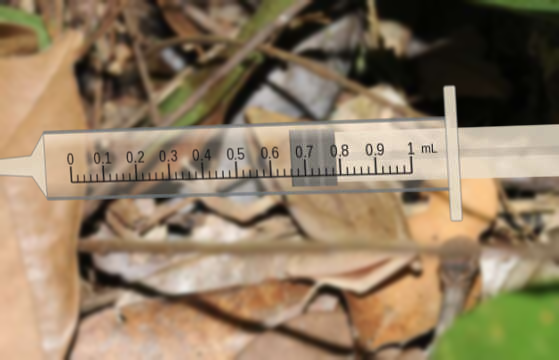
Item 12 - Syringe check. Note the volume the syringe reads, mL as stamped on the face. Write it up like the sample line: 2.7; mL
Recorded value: 0.66; mL
